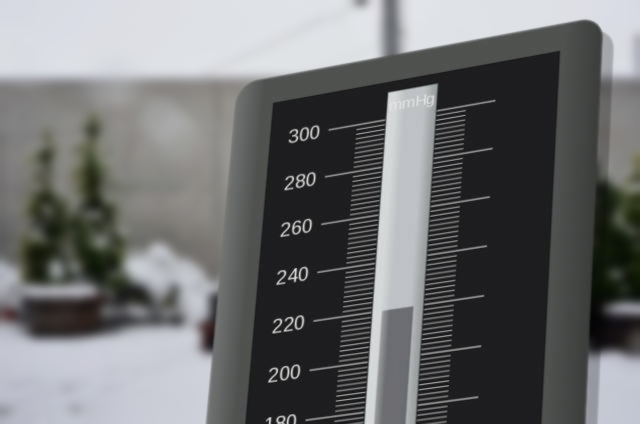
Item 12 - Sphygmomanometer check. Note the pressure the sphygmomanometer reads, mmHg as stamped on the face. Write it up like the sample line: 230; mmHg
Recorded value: 220; mmHg
